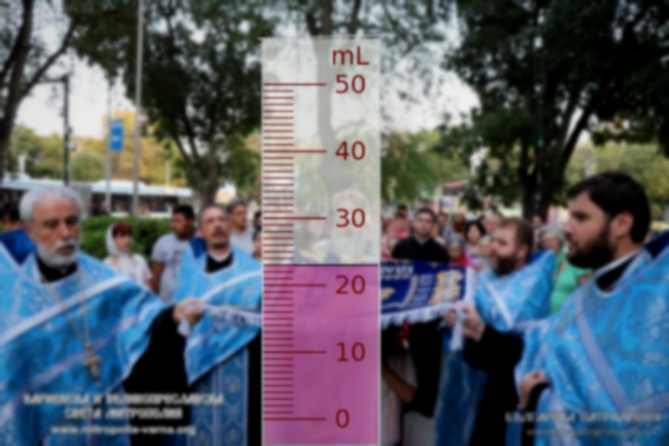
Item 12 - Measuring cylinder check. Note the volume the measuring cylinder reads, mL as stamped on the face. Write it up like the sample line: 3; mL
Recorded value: 23; mL
